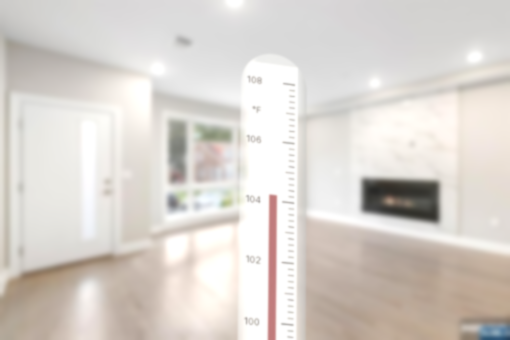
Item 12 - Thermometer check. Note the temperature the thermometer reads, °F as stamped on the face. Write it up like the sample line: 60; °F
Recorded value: 104.2; °F
